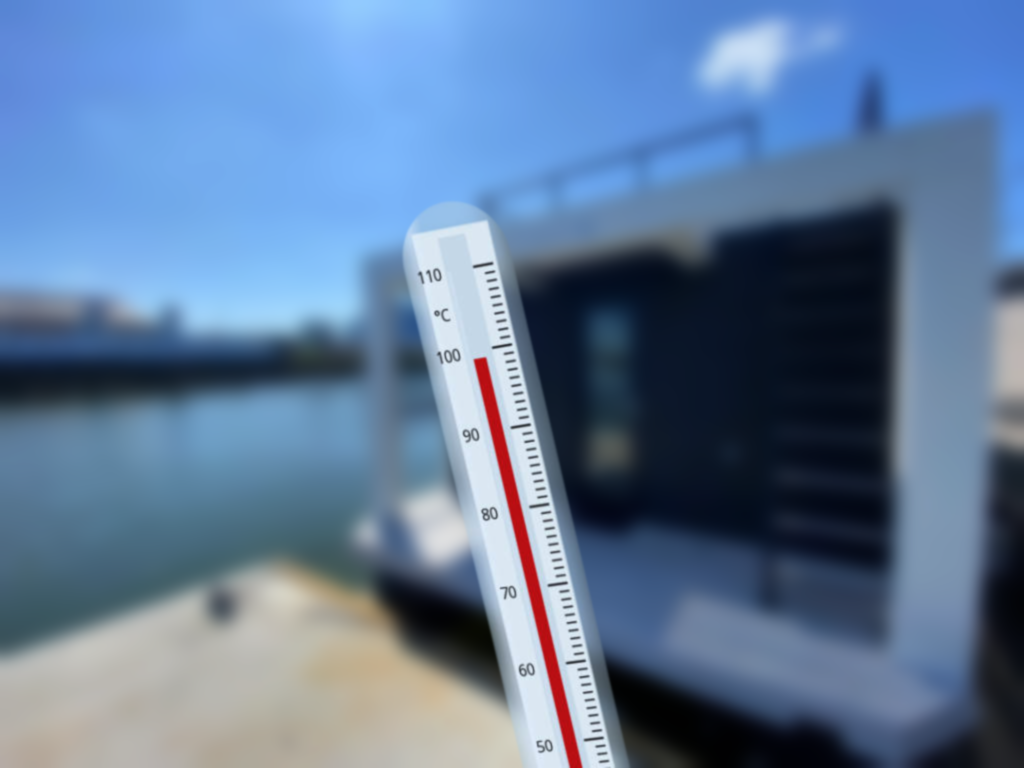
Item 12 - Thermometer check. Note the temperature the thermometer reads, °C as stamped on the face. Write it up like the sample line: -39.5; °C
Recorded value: 99; °C
